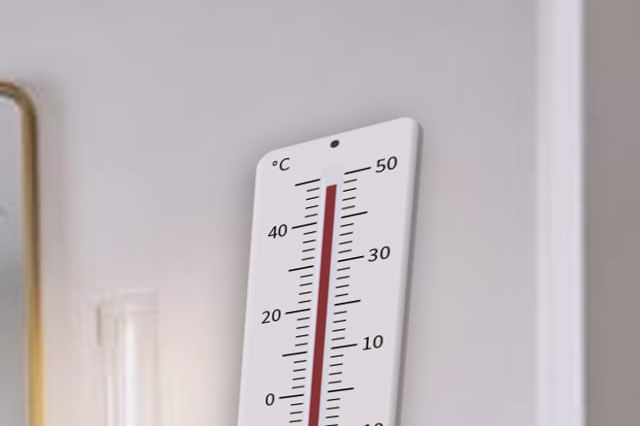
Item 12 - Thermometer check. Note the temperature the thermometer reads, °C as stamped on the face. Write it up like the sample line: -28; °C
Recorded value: 48; °C
